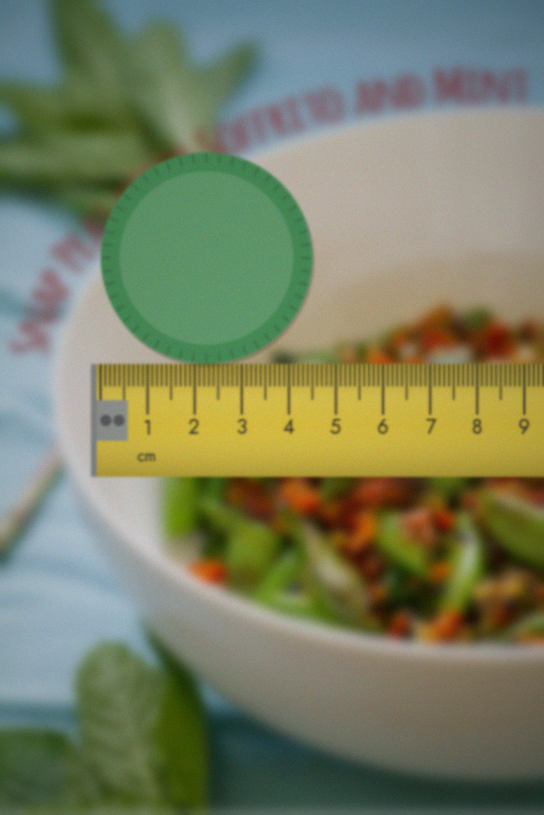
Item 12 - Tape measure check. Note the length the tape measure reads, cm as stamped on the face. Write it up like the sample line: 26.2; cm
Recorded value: 4.5; cm
